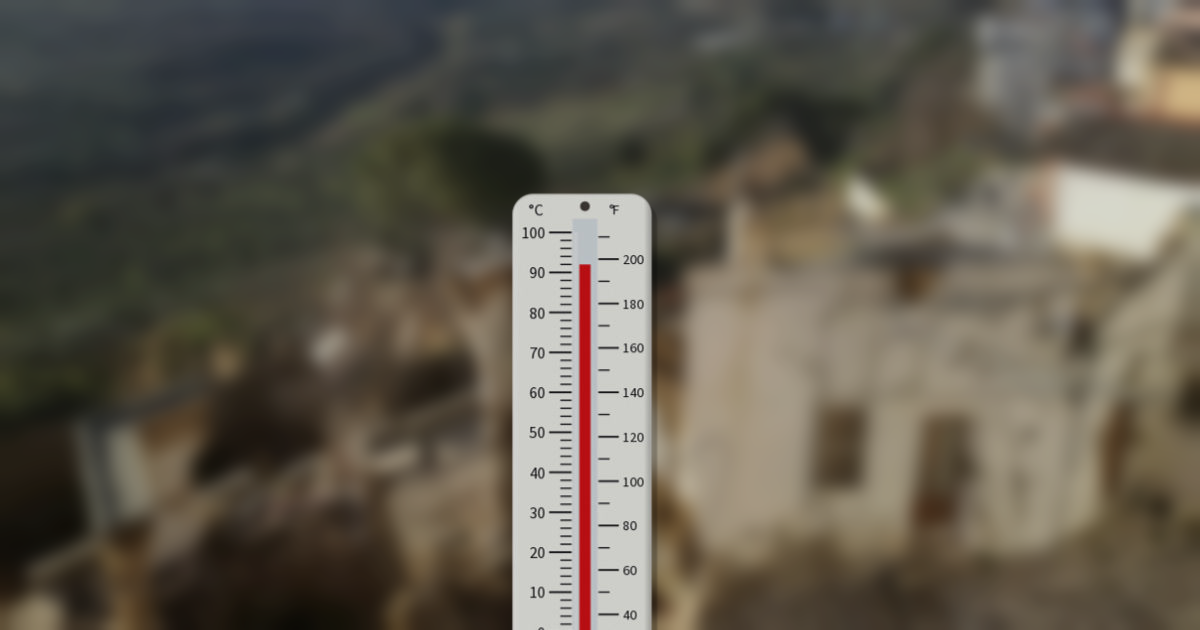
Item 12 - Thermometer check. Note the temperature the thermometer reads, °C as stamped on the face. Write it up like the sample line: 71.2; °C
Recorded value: 92; °C
